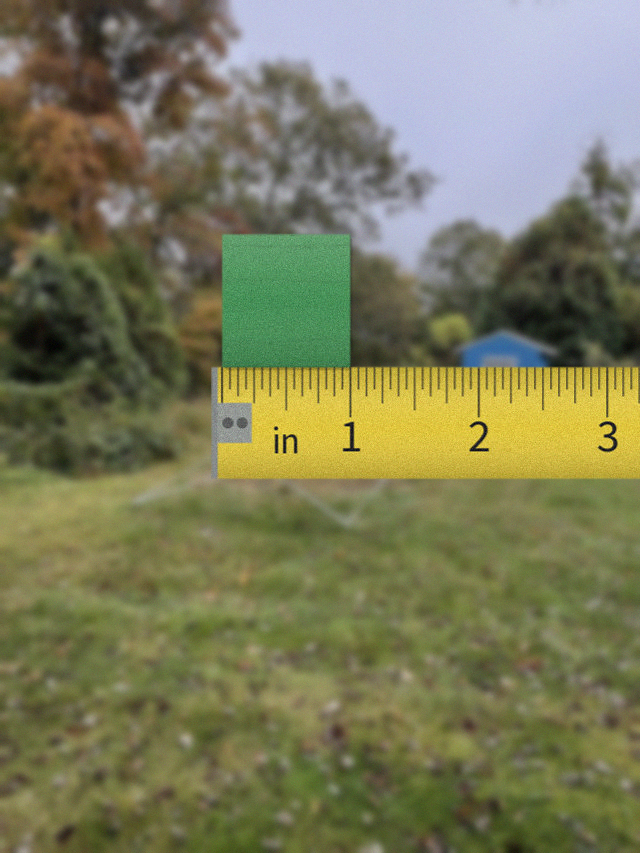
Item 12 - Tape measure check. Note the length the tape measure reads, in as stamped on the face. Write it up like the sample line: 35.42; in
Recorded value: 1; in
